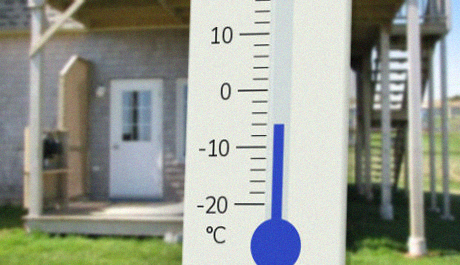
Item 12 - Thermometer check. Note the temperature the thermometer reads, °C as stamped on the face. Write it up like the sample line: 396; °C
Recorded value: -6; °C
